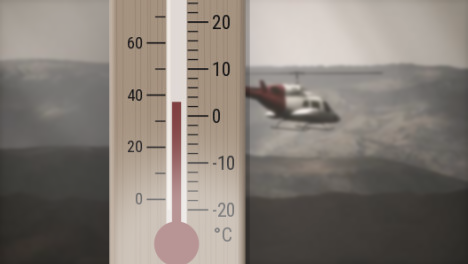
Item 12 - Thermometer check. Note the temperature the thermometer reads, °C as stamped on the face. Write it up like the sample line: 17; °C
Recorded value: 3; °C
